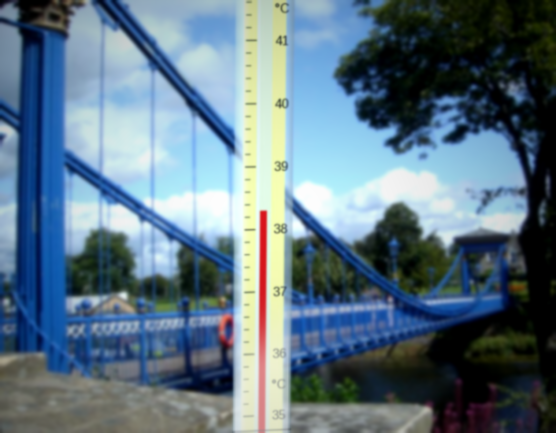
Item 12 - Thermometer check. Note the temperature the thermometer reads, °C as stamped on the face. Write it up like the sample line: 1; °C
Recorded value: 38.3; °C
